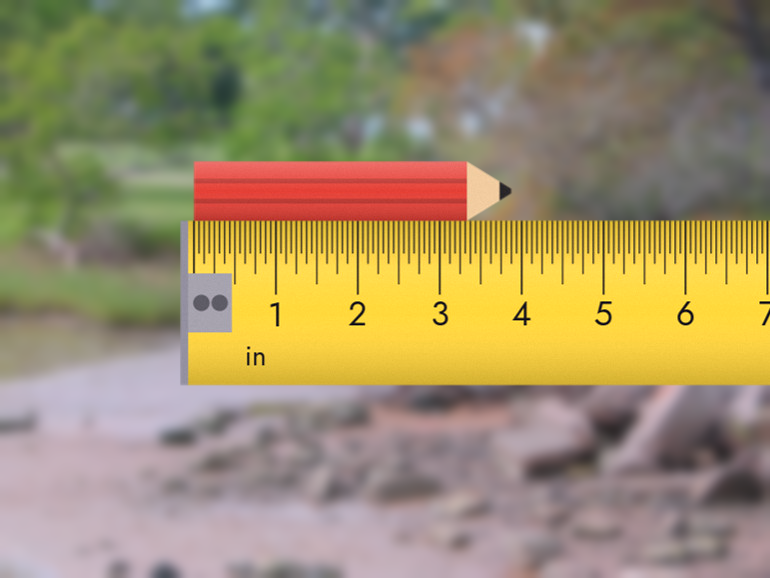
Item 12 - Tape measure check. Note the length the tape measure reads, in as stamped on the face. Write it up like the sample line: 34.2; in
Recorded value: 3.875; in
